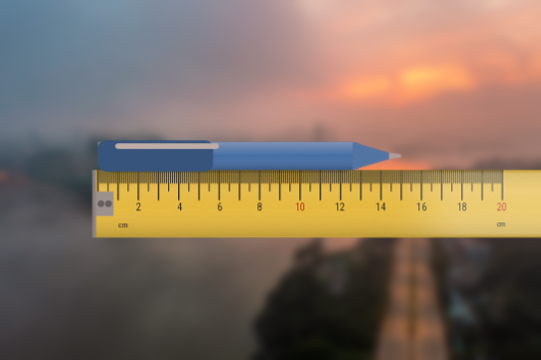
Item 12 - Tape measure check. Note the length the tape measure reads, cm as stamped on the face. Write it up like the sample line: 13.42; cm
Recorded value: 15; cm
